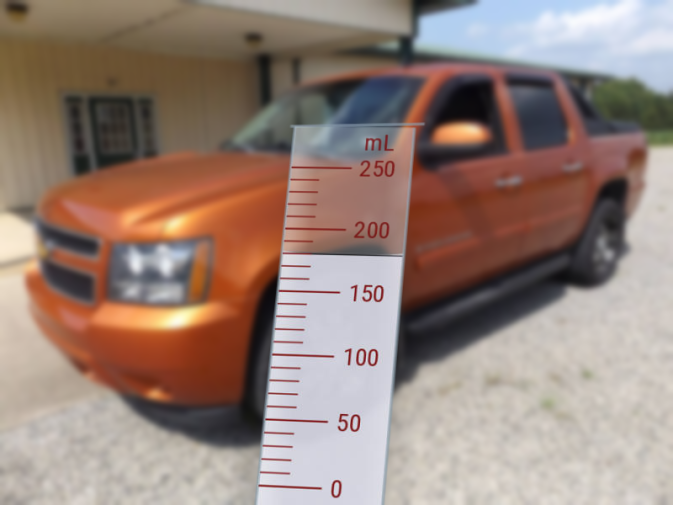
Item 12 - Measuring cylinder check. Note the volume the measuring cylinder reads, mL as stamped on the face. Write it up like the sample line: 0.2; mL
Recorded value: 180; mL
